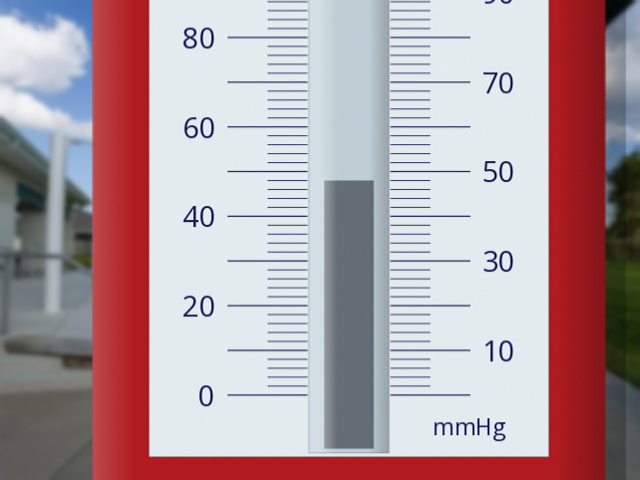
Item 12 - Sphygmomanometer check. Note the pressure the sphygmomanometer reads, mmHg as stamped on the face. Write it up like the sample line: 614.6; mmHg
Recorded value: 48; mmHg
